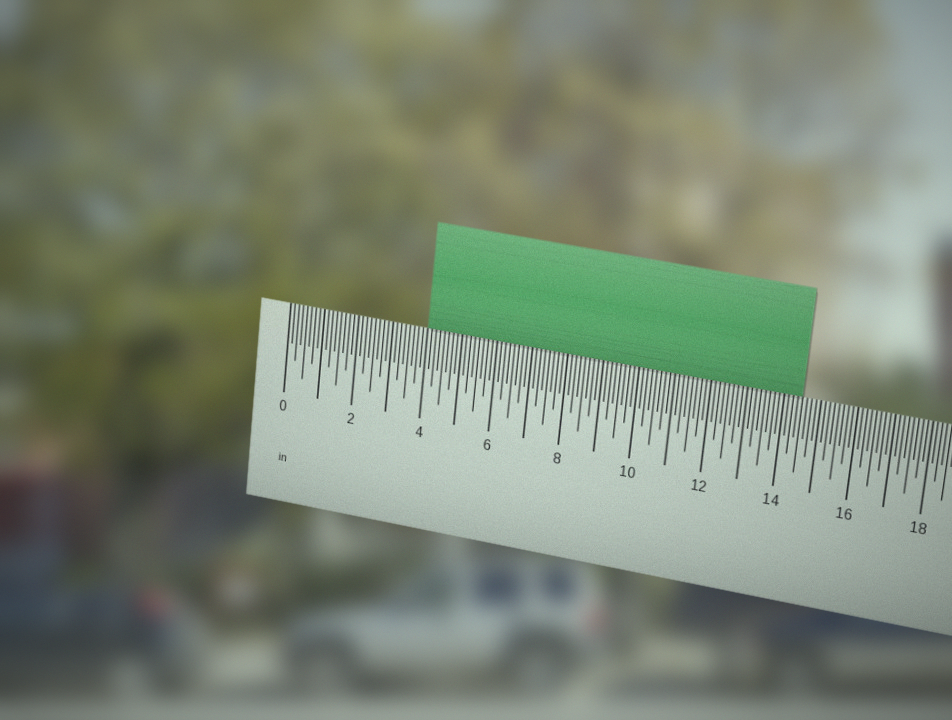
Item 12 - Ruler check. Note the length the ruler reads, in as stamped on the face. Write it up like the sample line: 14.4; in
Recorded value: 10.5; in
